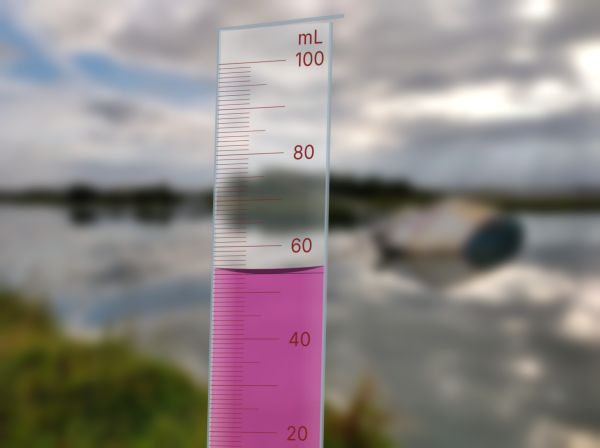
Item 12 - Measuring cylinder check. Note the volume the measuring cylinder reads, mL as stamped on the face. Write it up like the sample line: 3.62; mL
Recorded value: 54; mL
